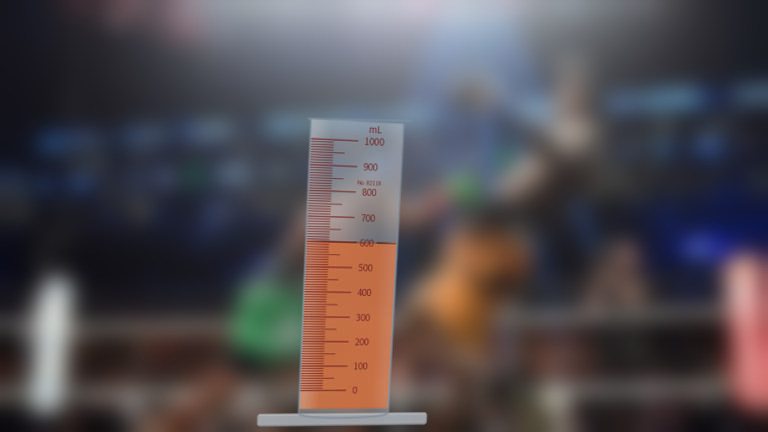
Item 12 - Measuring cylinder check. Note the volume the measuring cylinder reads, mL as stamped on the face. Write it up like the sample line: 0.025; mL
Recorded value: 600; mL
